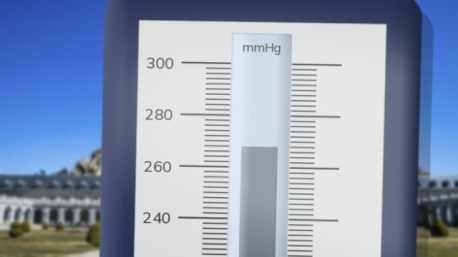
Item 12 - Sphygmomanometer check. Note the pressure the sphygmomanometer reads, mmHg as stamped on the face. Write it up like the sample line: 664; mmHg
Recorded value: 268; mmHg
